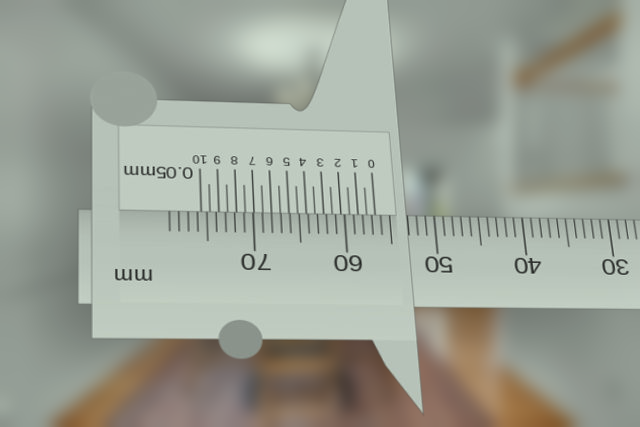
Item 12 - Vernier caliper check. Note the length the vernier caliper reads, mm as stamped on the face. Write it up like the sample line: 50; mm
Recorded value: 56.6; mm
